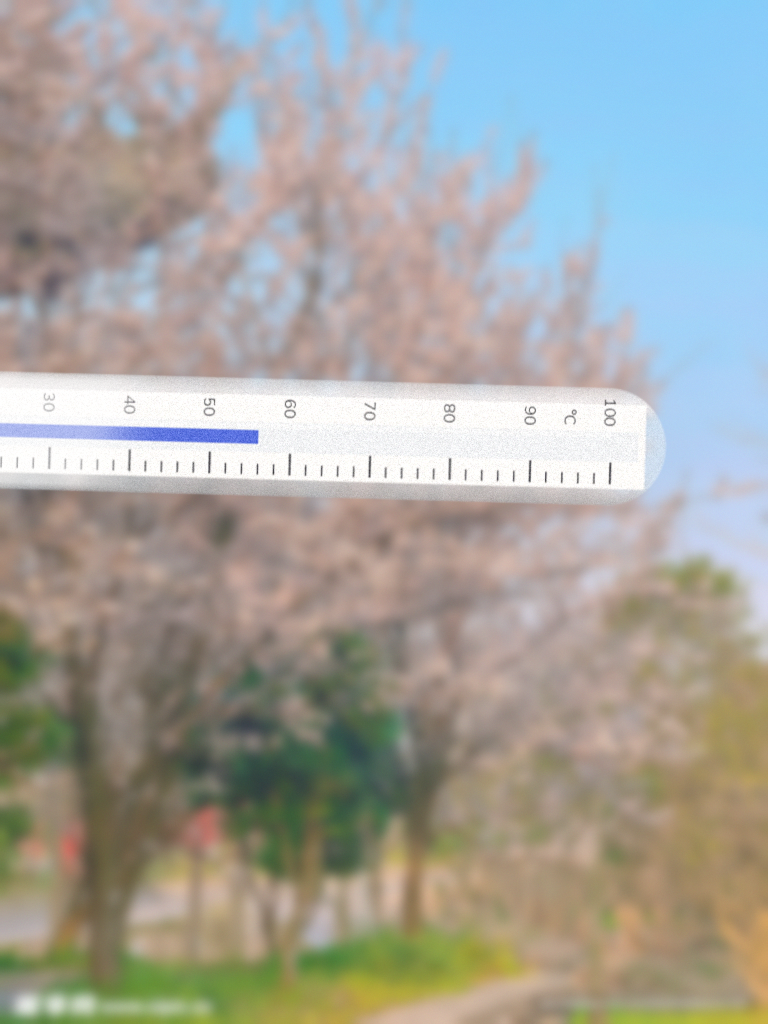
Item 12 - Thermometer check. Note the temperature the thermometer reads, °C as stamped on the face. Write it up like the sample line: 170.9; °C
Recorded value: 56; °C
